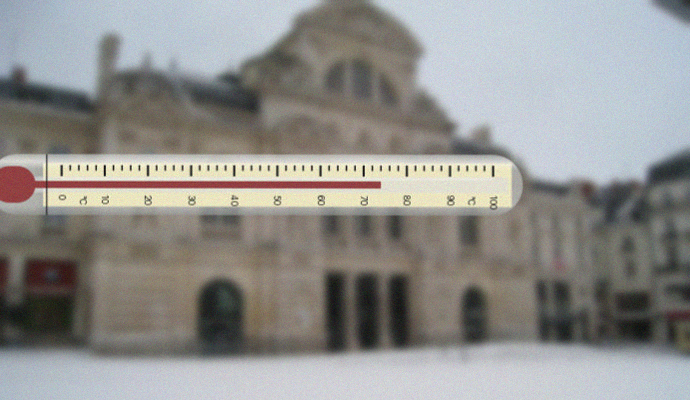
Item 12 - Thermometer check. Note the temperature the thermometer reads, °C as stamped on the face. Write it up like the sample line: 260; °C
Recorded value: 74; °C
